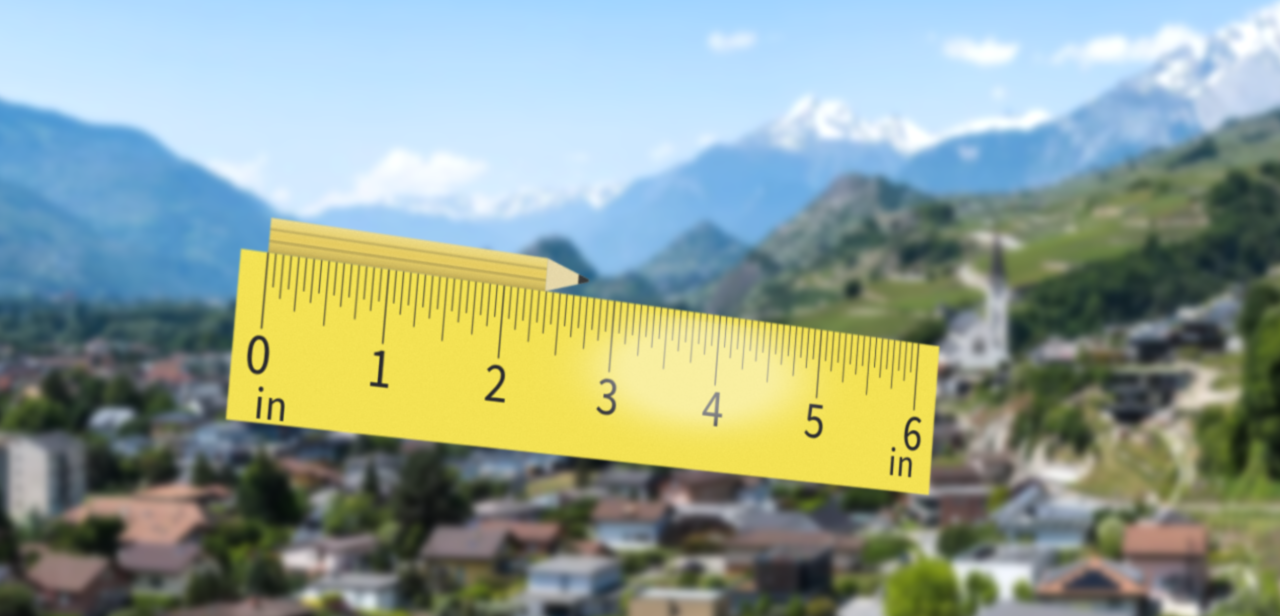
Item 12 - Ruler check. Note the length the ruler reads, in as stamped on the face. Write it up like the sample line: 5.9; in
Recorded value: 2.75; in
